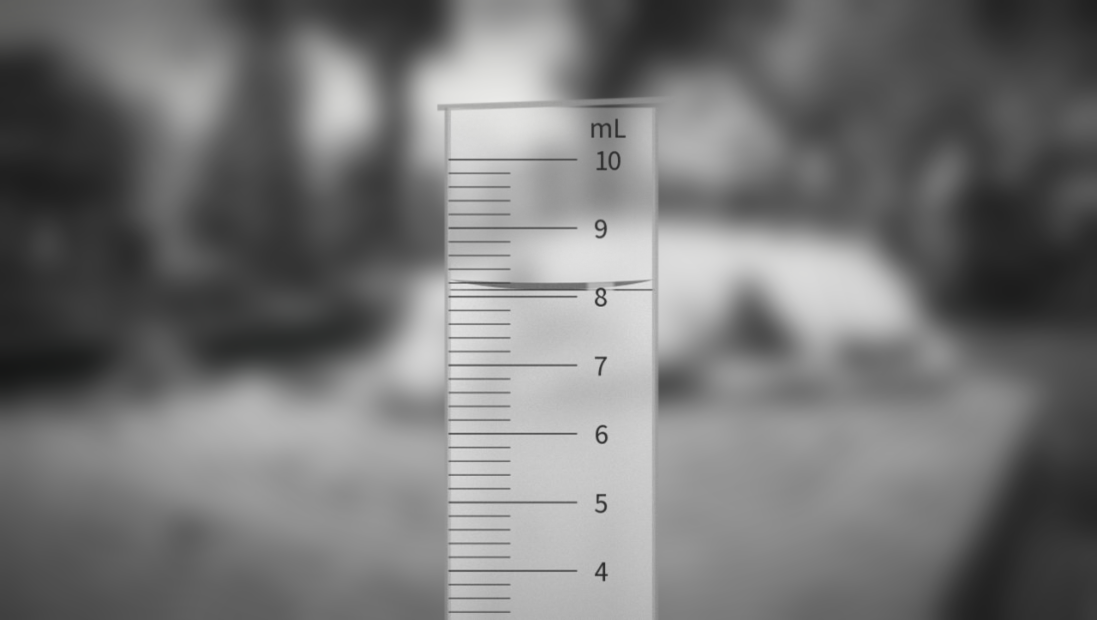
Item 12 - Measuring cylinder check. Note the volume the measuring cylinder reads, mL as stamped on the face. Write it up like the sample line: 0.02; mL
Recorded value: 8.1; mL
